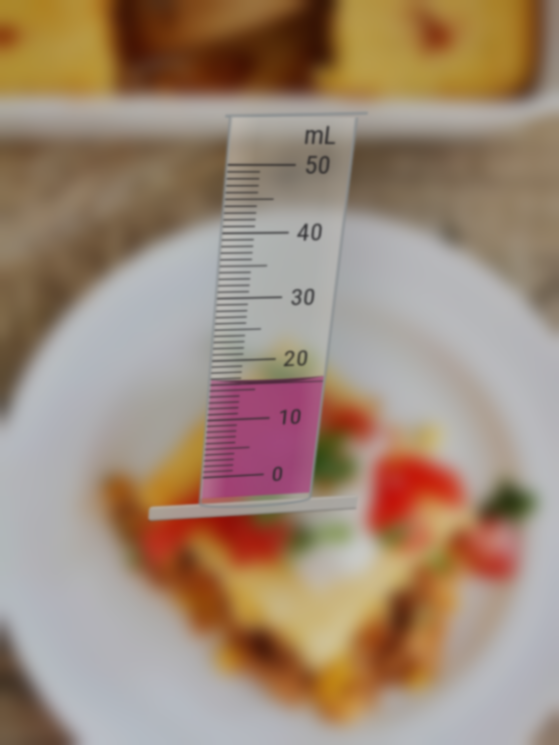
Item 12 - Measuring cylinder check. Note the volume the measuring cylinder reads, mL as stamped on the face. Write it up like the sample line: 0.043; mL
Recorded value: 16; mL
